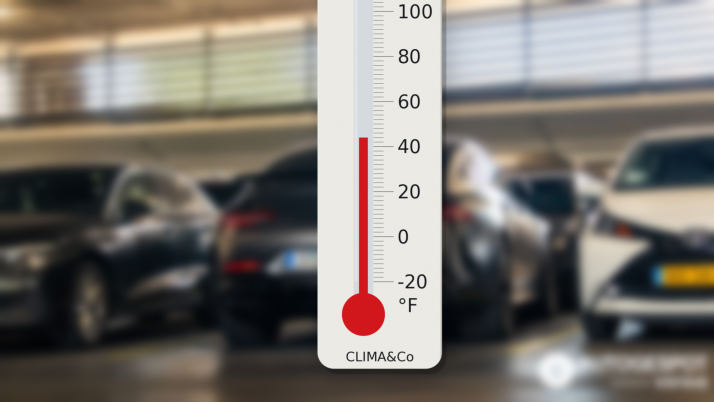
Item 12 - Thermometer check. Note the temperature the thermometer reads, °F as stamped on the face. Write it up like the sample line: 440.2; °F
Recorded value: 44; °F
